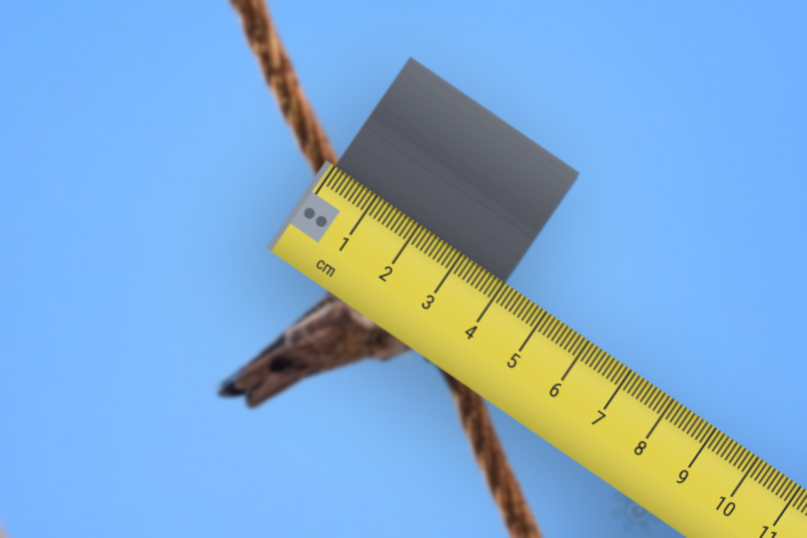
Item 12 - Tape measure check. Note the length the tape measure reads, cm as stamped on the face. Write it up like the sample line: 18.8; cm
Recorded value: 4; cm
